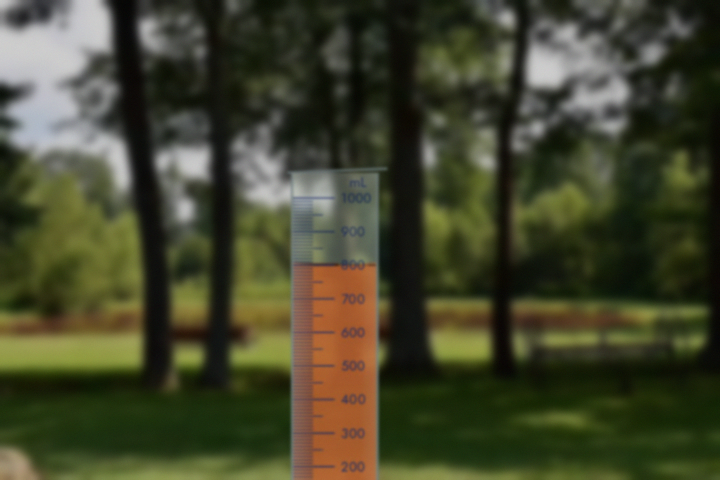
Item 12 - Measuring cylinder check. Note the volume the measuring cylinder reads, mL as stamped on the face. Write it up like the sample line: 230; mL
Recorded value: 800; mL
